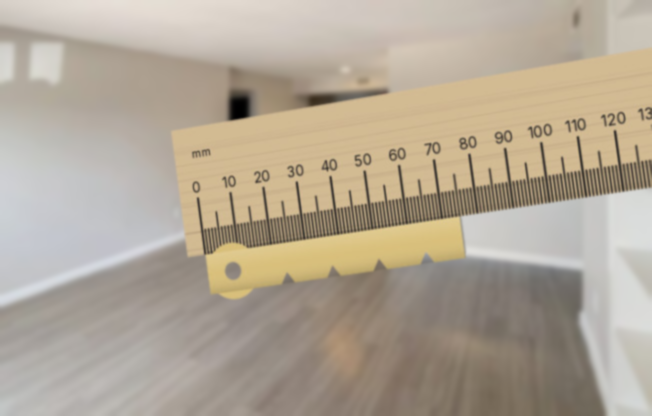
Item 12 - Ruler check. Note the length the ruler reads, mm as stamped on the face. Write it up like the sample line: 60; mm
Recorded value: 75; mm
